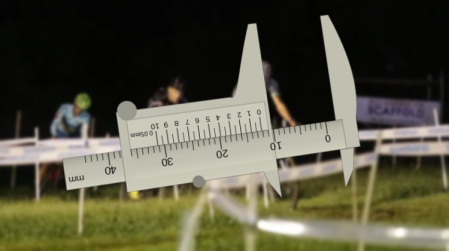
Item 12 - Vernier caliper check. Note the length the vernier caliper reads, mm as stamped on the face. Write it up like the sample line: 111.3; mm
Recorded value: 12.2; mm
